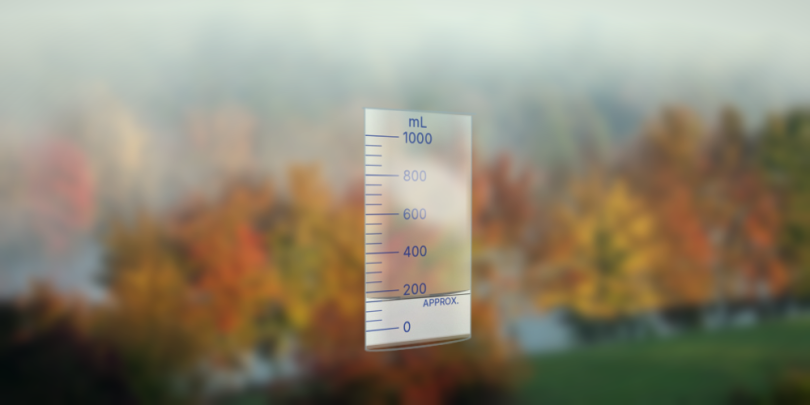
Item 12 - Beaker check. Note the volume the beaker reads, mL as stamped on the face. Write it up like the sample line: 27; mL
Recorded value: 150; mL
